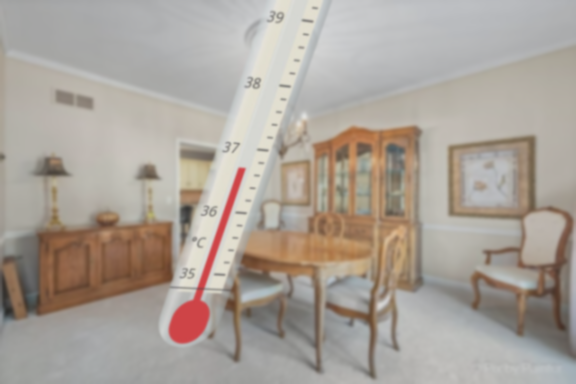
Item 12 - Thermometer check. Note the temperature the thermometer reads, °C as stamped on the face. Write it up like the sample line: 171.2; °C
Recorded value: 36.7; °C
